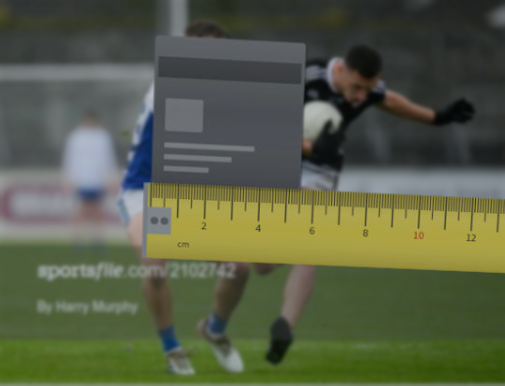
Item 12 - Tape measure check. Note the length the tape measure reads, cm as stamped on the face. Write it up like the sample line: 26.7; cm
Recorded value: 5.5; cm
